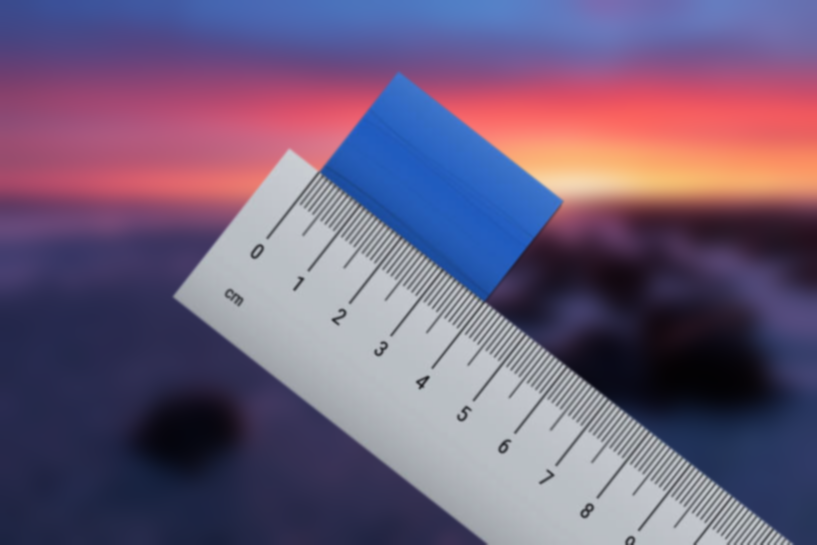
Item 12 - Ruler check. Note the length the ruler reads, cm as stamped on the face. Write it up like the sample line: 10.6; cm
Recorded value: 4; cm
